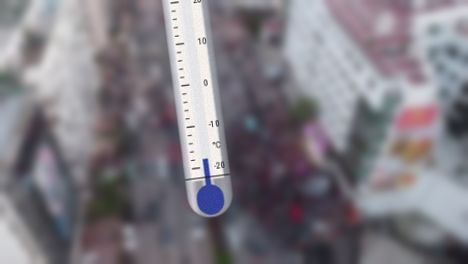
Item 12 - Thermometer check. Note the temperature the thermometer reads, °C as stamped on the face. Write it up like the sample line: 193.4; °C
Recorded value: -18; °C
